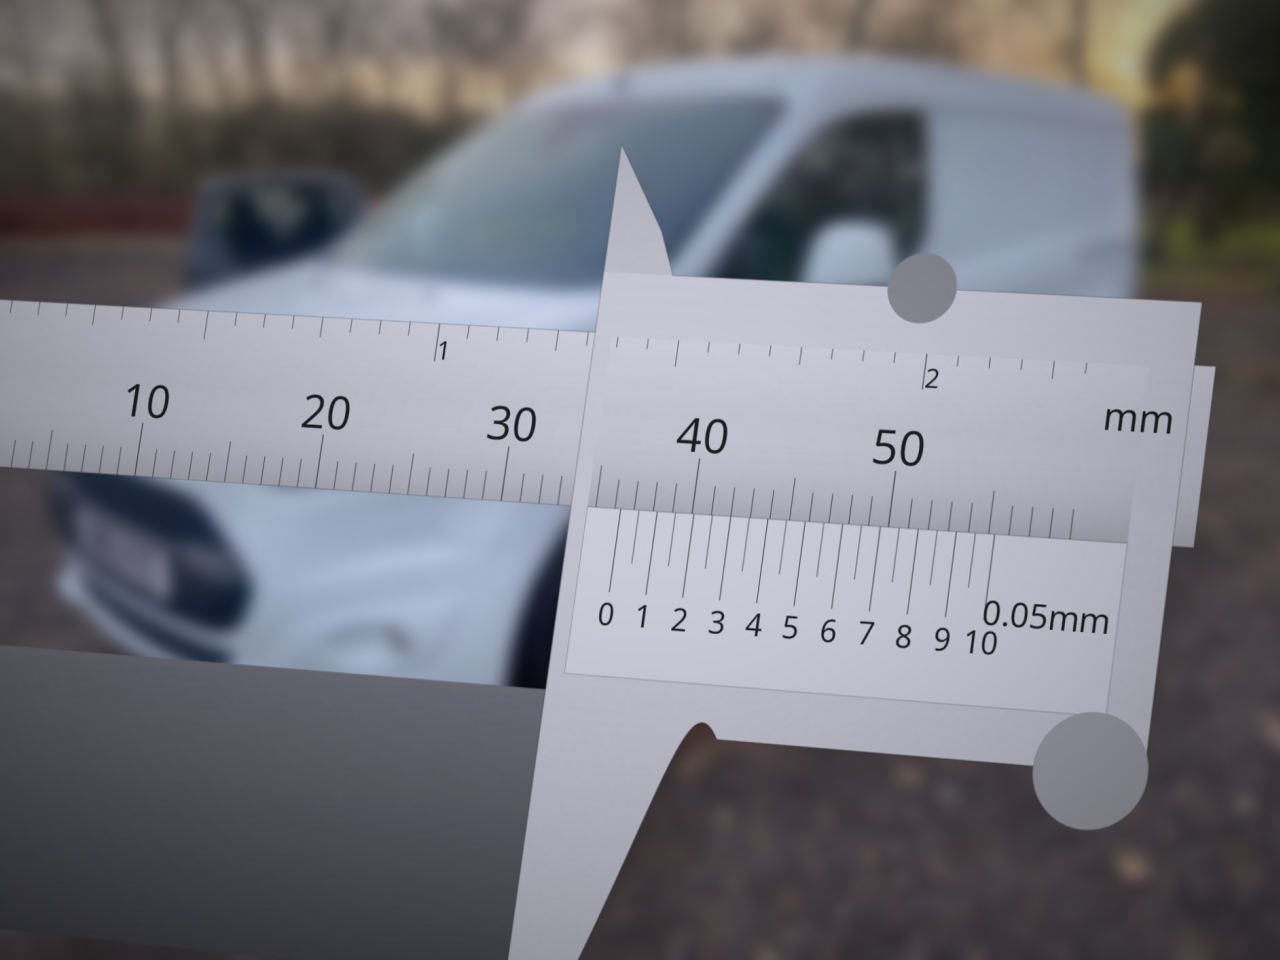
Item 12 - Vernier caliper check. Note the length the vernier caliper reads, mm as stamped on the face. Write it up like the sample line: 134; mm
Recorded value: 36.3; mm
